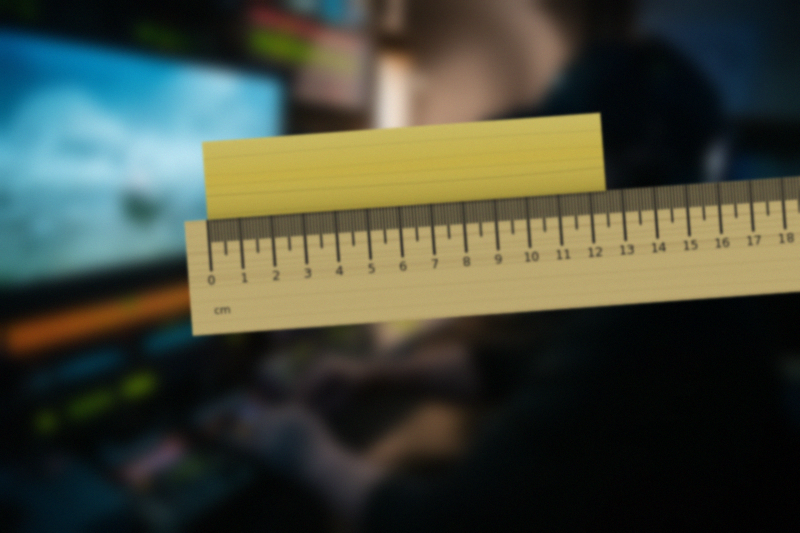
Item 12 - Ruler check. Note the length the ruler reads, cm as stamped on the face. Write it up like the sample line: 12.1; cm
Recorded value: 12.5; cm
